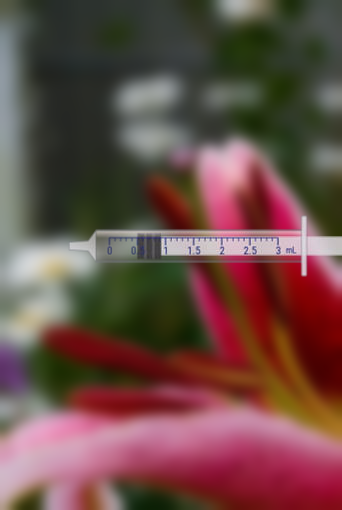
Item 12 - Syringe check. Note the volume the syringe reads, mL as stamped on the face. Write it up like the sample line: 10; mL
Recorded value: 0.5; mL
